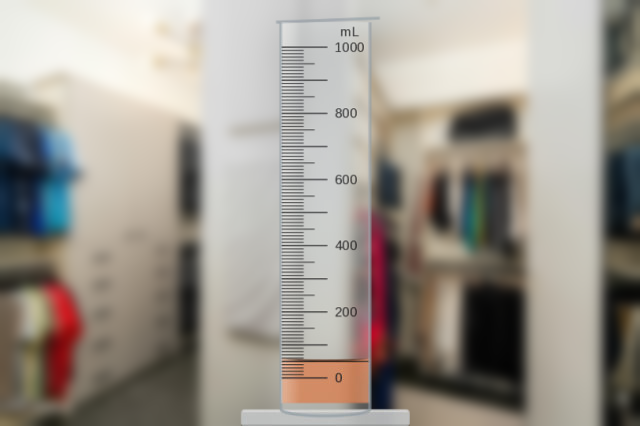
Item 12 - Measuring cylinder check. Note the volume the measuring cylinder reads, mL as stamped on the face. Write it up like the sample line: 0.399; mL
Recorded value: 50; mL
